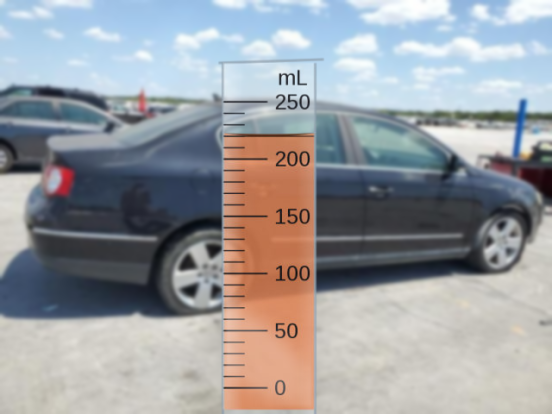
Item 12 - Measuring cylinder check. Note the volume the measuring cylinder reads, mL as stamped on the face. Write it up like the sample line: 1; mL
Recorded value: 220; mL
